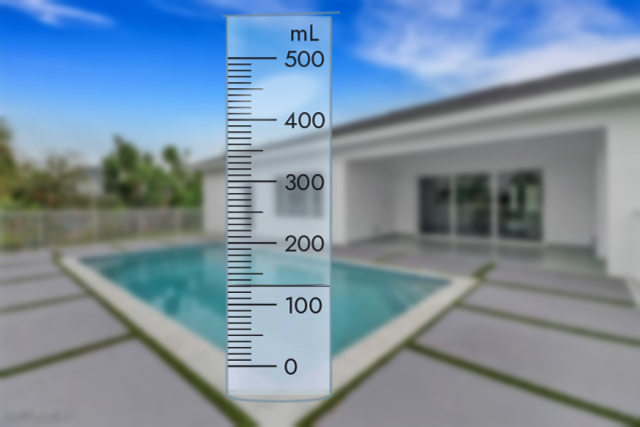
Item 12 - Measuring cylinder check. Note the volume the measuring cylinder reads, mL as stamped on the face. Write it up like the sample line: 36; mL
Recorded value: 130; mL
